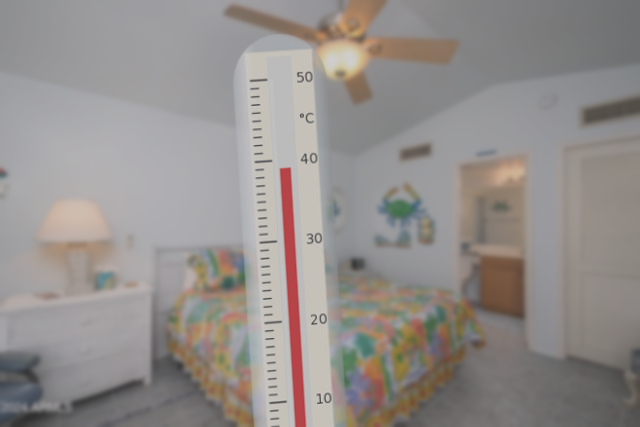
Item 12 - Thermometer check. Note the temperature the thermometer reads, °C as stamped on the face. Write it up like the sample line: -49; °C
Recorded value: 39; °C
